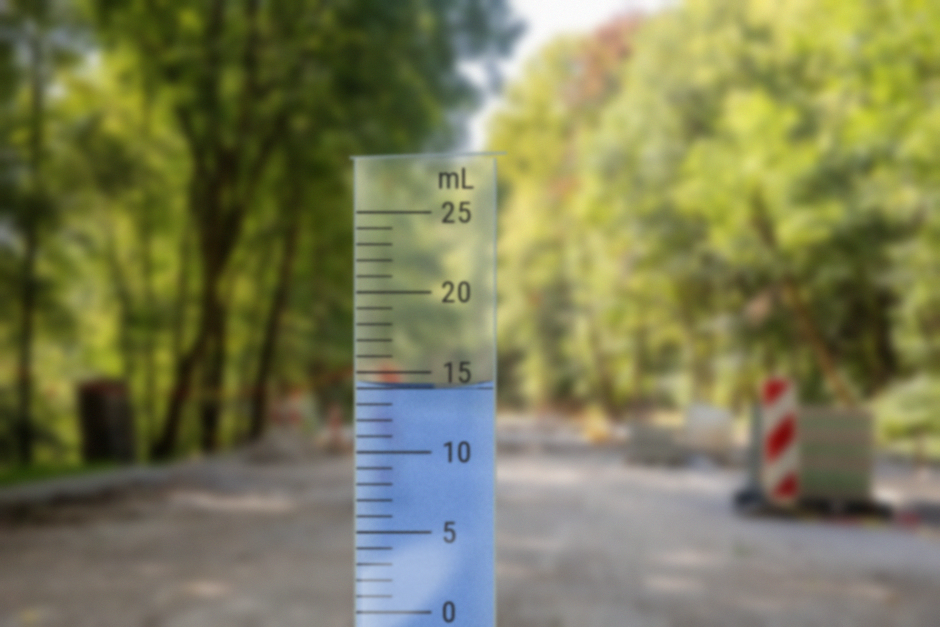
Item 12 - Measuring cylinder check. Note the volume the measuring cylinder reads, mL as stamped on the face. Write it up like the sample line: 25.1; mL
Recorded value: 14; mL
